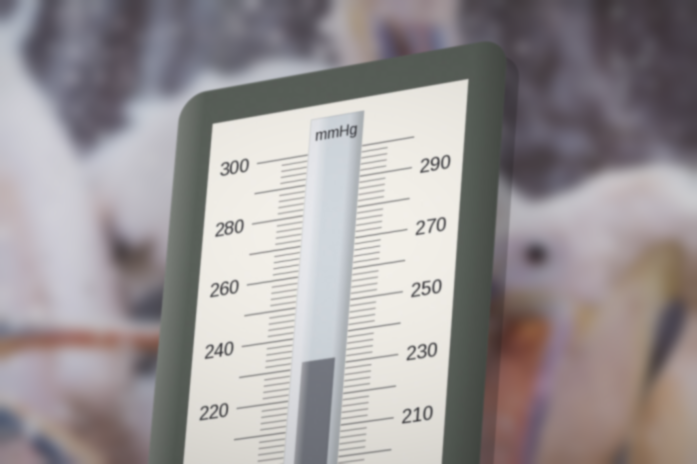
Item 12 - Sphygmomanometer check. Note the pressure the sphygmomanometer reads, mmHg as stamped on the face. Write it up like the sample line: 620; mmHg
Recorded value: 232; mmHg
